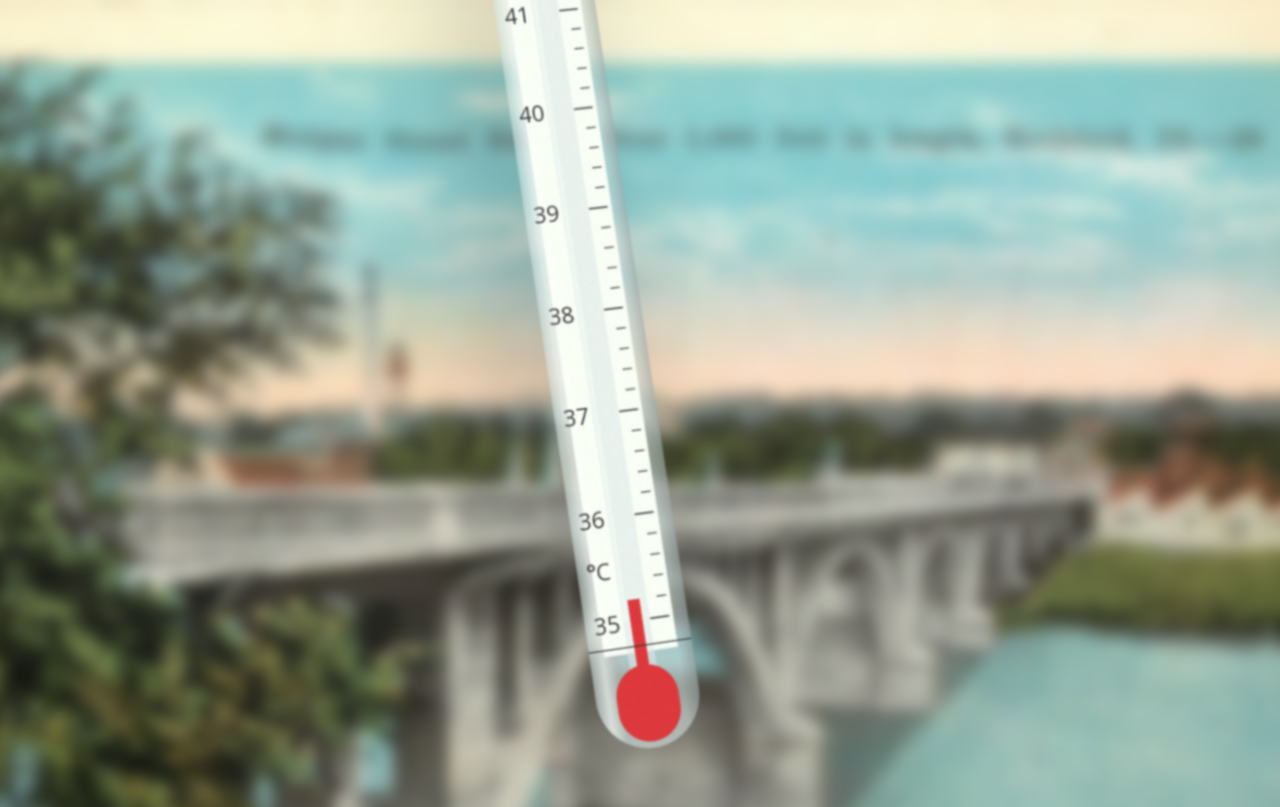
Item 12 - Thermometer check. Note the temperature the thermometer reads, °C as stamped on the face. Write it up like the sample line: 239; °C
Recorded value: 35.2; °C
